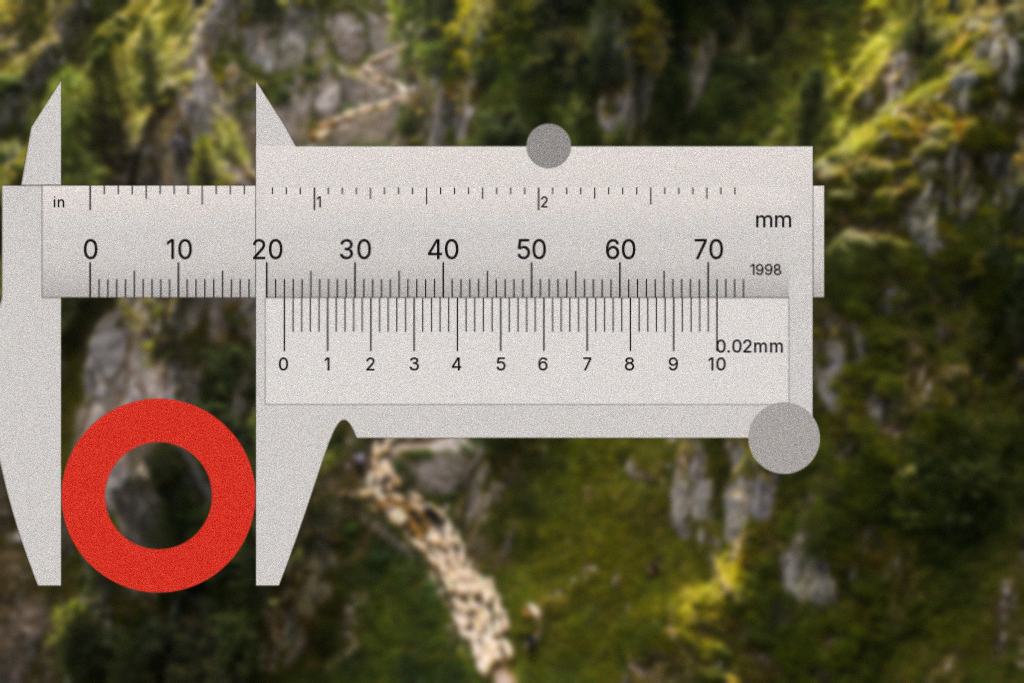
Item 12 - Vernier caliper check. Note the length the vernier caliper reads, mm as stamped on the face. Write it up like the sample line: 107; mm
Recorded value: 22.0; mm
